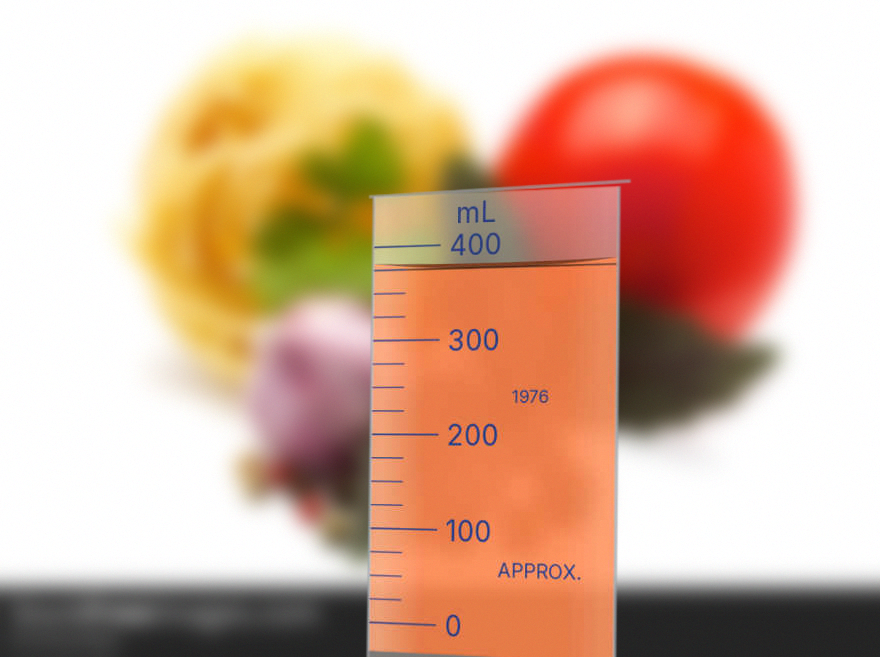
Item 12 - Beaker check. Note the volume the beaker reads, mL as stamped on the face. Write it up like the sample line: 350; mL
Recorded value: 375; mL
